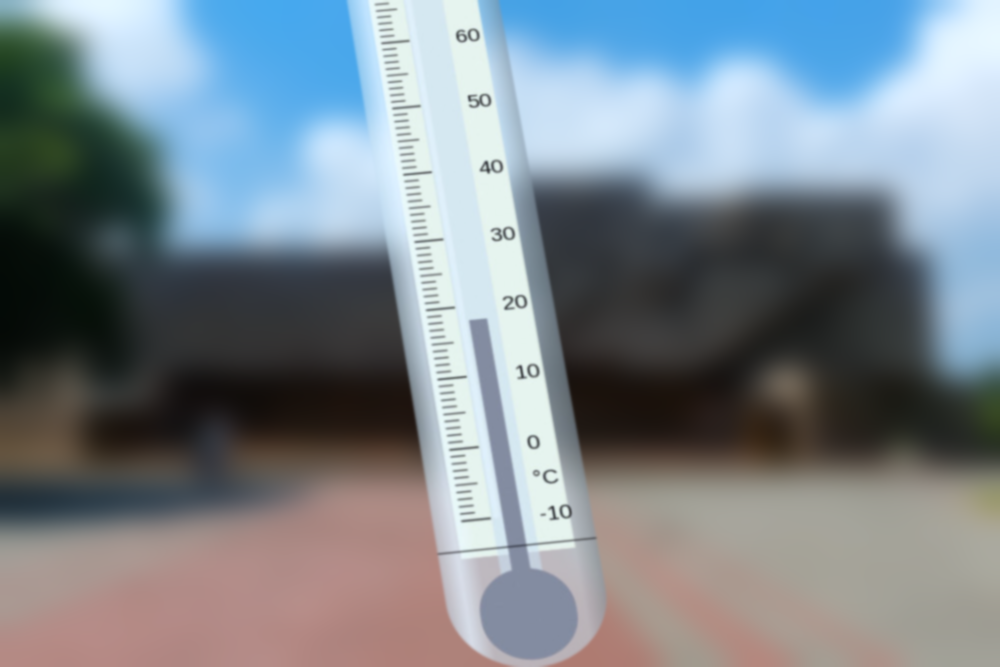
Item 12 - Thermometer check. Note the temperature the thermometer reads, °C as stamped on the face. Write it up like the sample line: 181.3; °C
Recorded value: 18; °C
